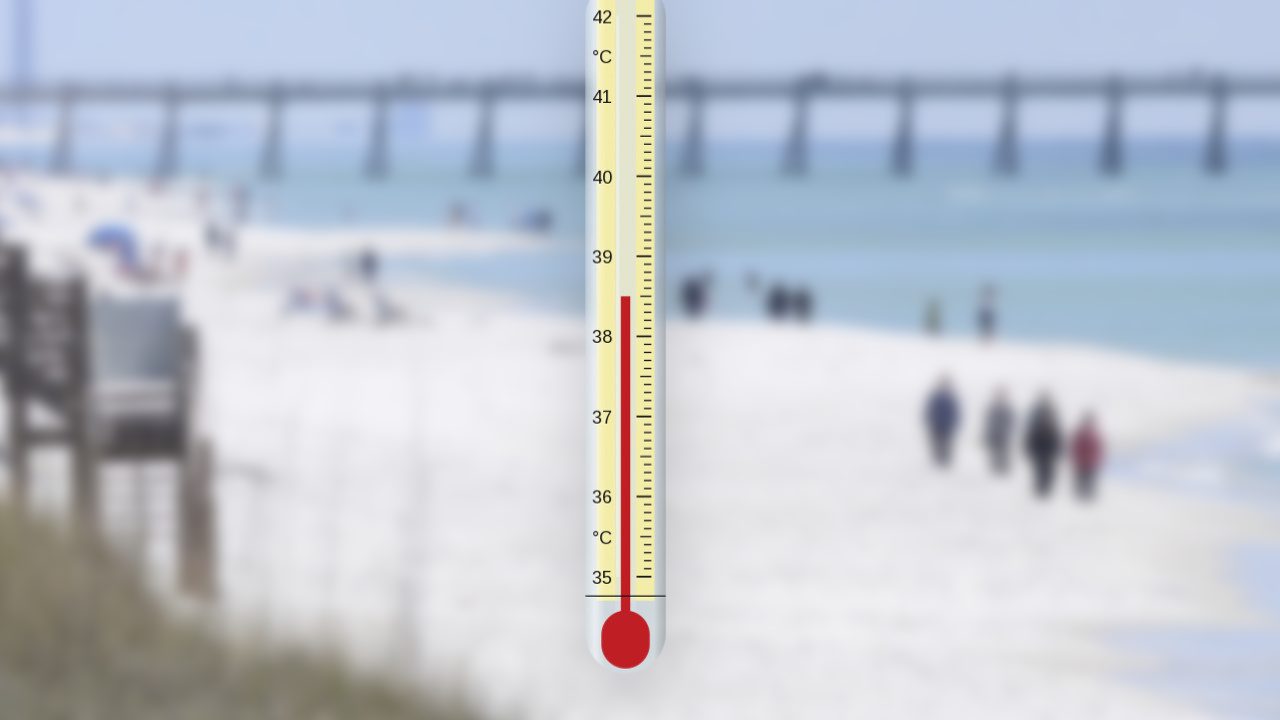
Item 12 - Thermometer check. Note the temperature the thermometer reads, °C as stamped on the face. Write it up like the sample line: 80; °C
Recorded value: 38.5; °C
